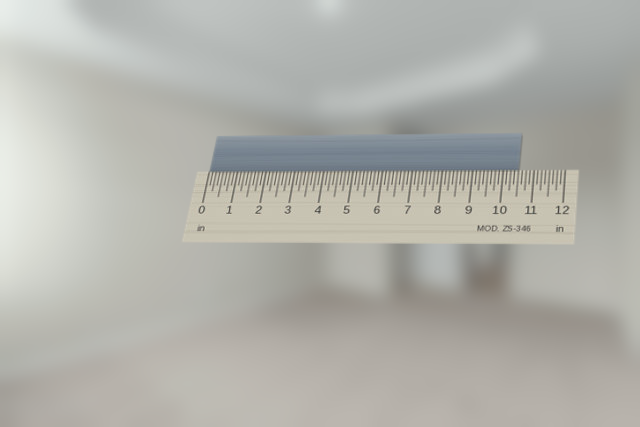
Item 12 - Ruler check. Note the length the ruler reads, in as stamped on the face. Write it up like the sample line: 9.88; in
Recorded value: 10.5; in
